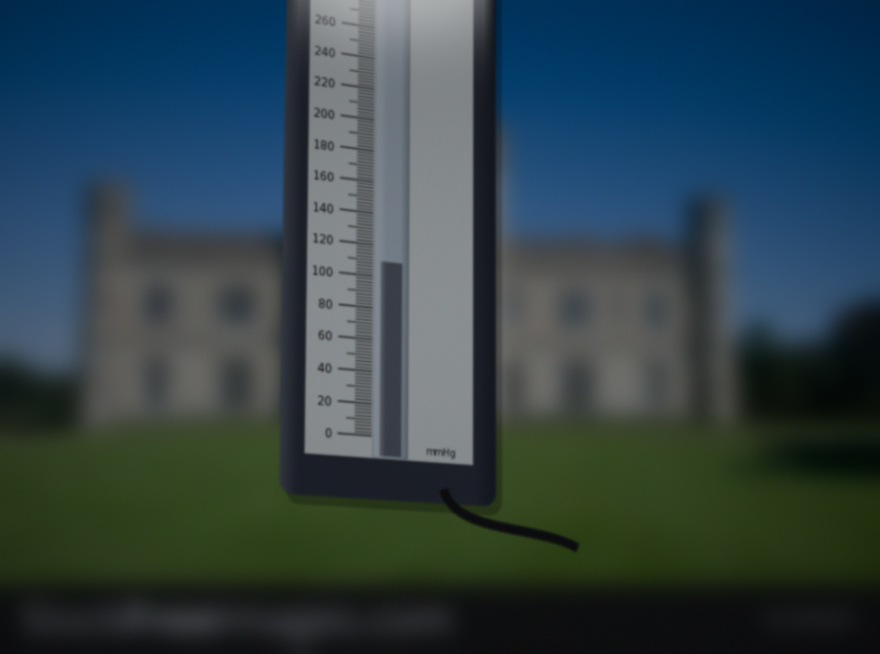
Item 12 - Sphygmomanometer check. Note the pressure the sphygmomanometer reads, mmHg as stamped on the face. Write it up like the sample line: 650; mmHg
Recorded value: 110; mmHg
